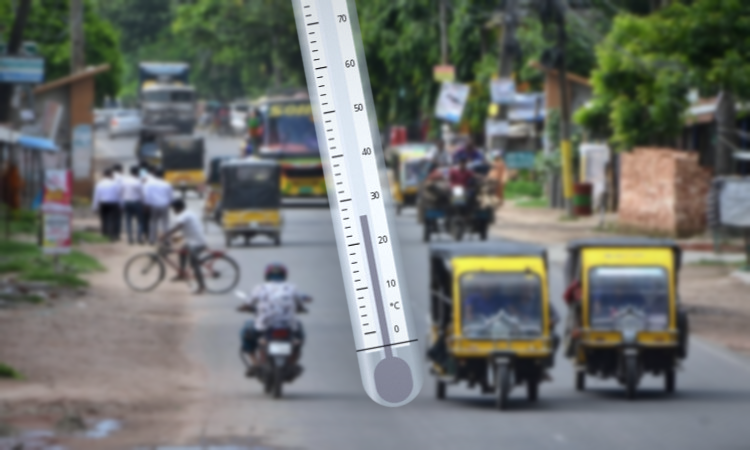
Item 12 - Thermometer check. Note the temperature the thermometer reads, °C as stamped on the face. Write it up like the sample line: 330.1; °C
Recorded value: 26; °C
